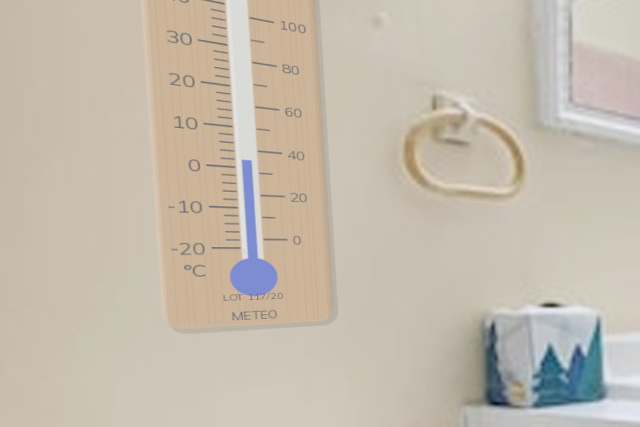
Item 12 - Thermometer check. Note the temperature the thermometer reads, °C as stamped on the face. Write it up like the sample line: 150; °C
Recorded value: 2; °C
